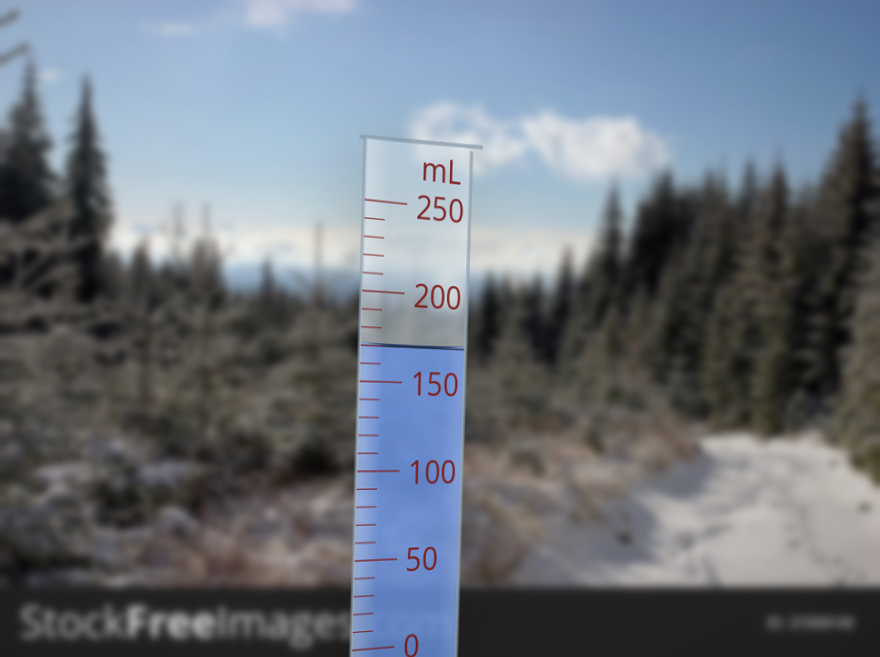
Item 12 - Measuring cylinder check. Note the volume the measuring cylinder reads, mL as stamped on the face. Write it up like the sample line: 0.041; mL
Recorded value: 170; mL
